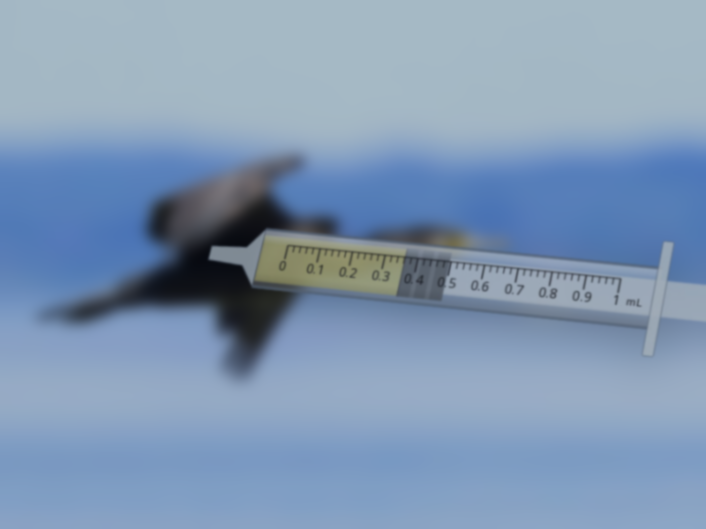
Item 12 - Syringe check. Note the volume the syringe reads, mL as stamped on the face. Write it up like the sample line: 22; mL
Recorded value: 0.36; mL
